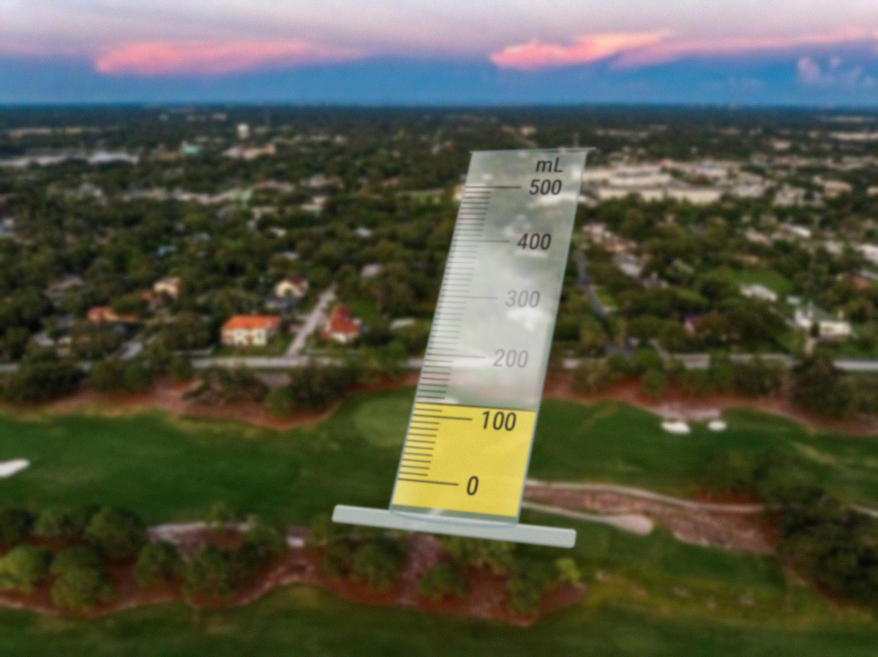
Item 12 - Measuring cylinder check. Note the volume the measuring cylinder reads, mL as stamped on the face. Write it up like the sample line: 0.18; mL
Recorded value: 120; mL
